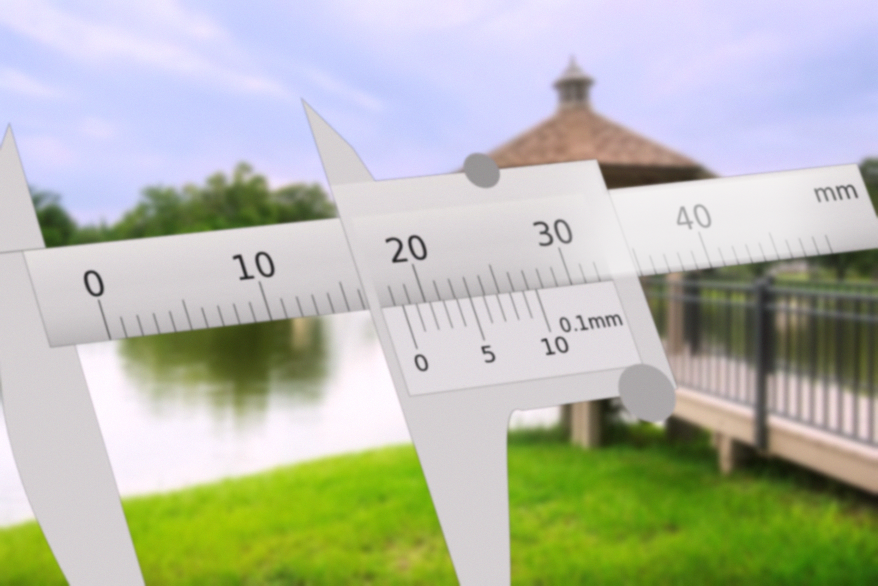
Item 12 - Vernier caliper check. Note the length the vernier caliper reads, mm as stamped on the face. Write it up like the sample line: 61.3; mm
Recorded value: 18.5; mm
